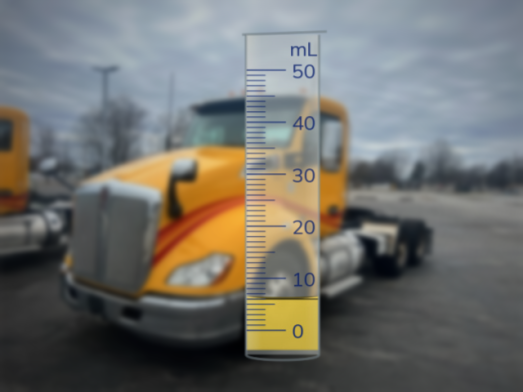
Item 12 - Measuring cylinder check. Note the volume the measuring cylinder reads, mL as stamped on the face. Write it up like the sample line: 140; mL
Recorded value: 6; mL
